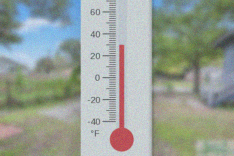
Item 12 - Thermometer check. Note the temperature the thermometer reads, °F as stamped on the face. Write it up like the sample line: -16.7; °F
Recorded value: 30; °F
